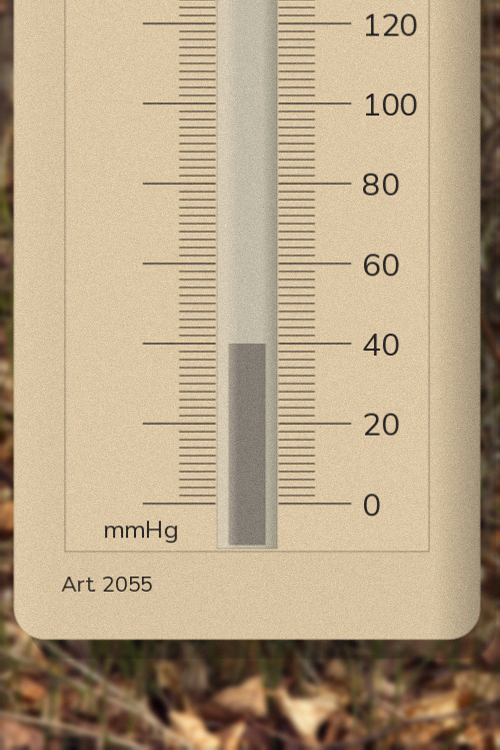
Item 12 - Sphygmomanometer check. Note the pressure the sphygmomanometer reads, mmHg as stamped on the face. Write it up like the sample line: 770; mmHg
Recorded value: 40; mmHg
